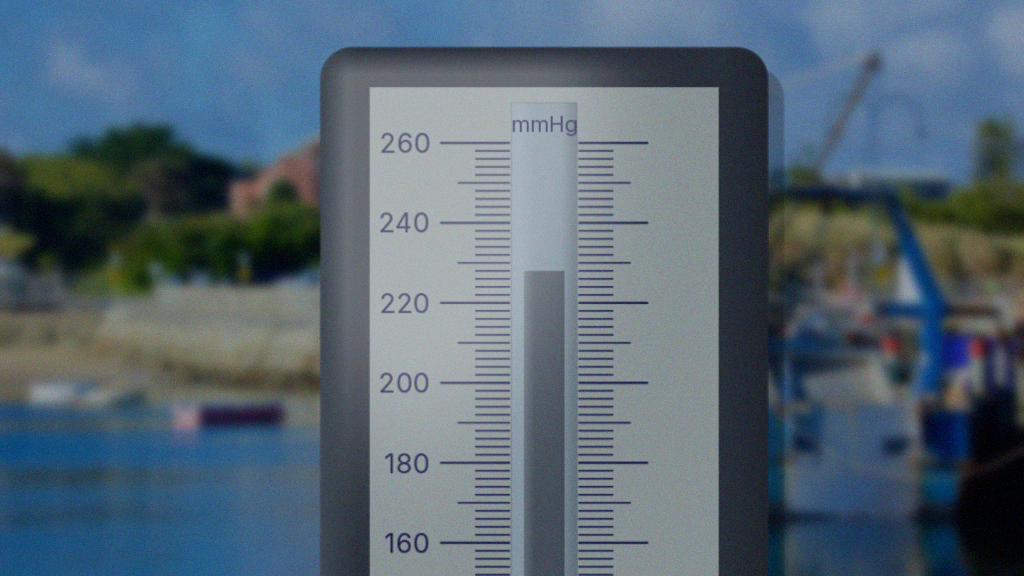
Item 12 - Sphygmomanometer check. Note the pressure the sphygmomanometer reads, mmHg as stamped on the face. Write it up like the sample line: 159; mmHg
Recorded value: 228; mmHg
